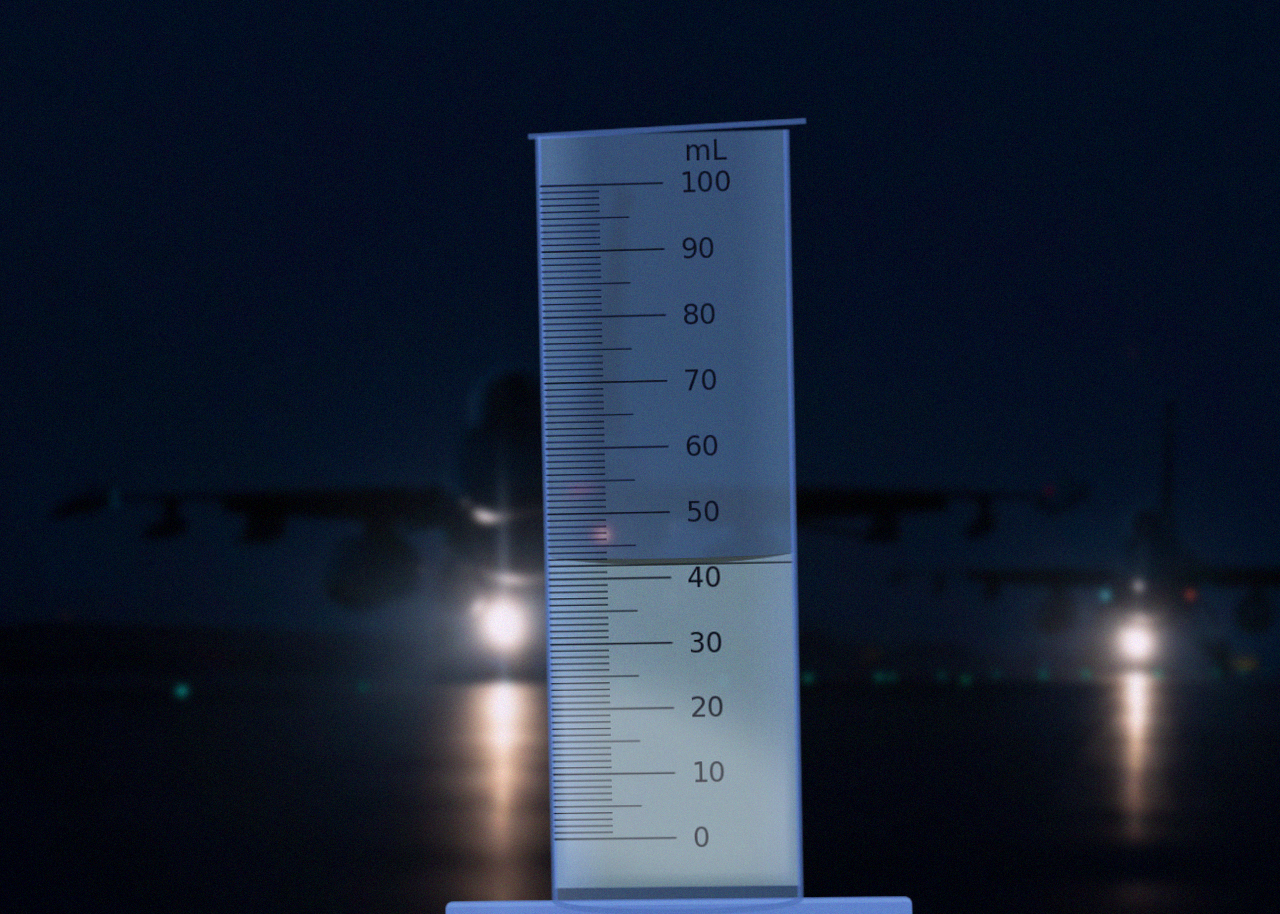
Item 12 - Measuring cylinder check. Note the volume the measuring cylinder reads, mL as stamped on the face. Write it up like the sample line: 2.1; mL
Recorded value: 42; mL
